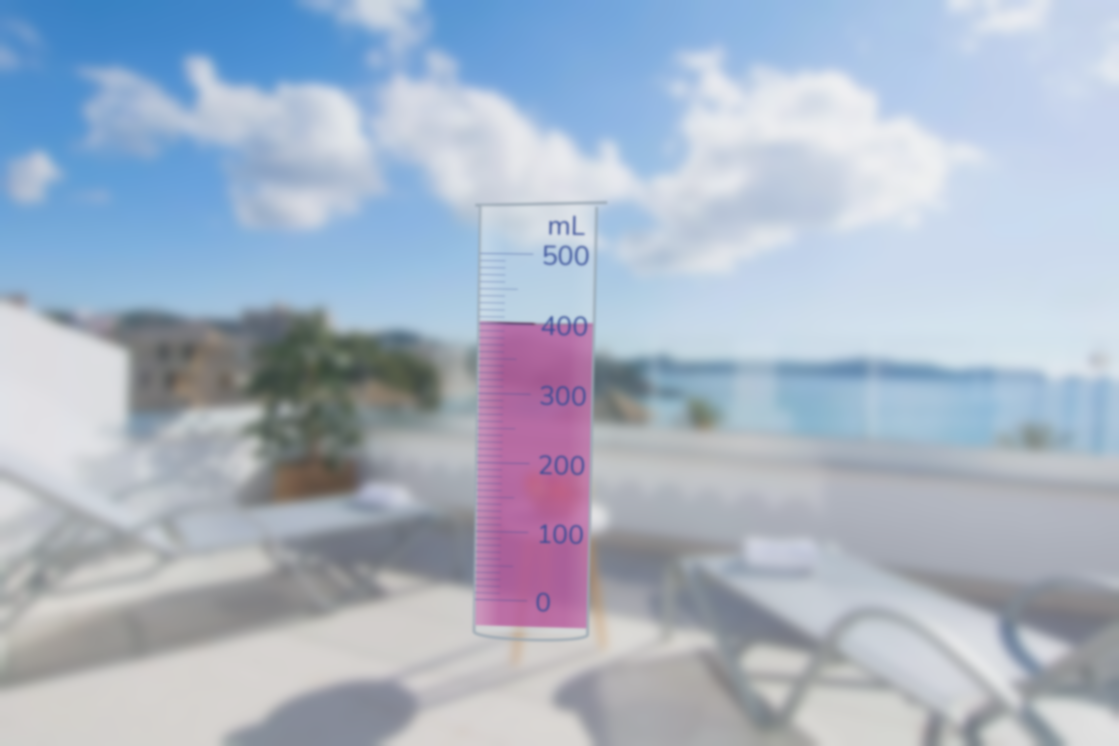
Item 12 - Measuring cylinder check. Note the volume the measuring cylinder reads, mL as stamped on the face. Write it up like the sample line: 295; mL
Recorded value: 400; mL
